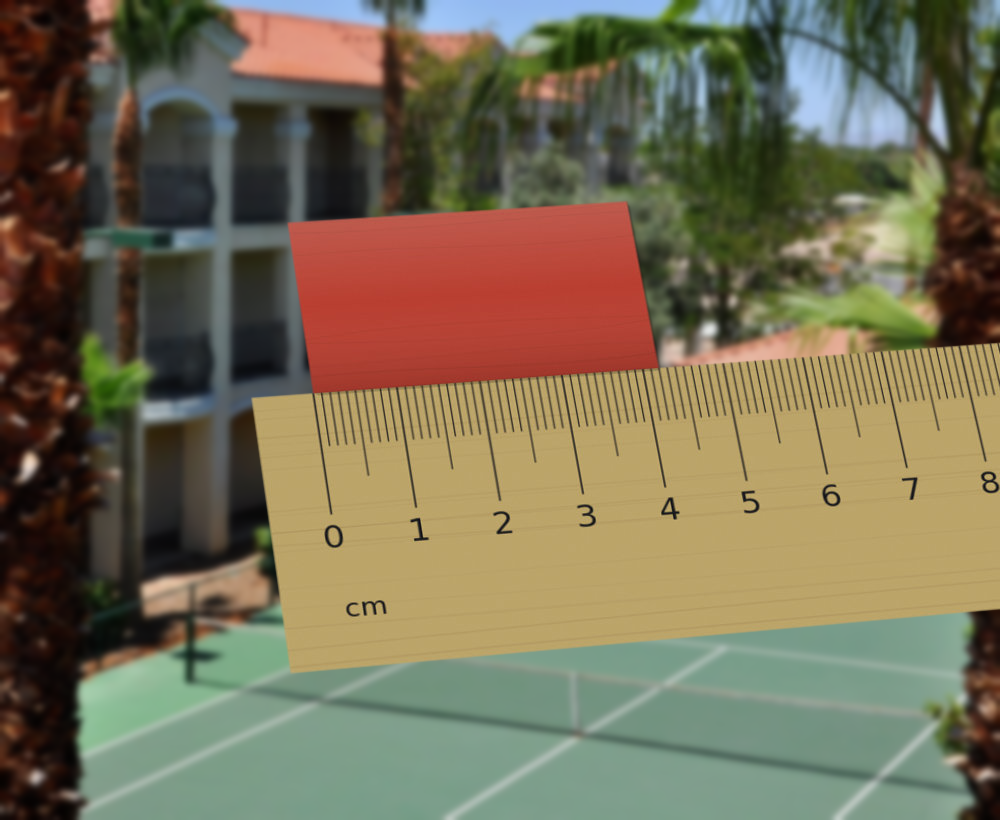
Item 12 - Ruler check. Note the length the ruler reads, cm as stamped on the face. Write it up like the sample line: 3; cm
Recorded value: 4.2; cm
